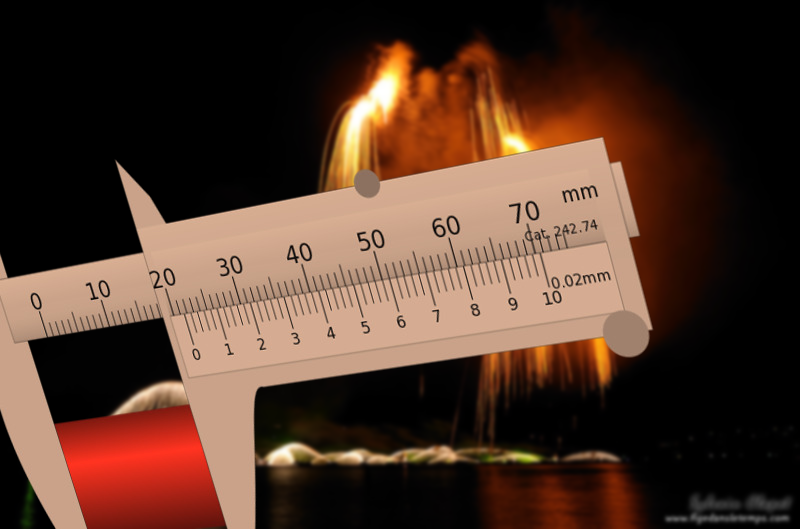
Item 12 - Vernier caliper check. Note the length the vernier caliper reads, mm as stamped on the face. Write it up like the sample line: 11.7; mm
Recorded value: 21.6; mm
